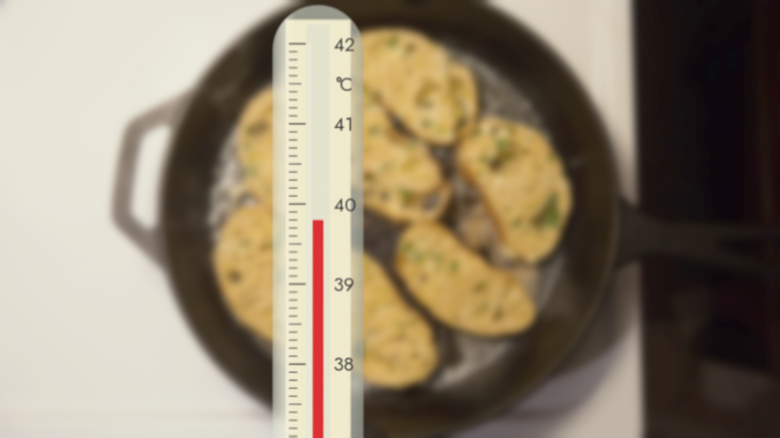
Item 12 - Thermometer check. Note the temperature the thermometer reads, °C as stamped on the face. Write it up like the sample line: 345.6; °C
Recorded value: 39.8; °C
